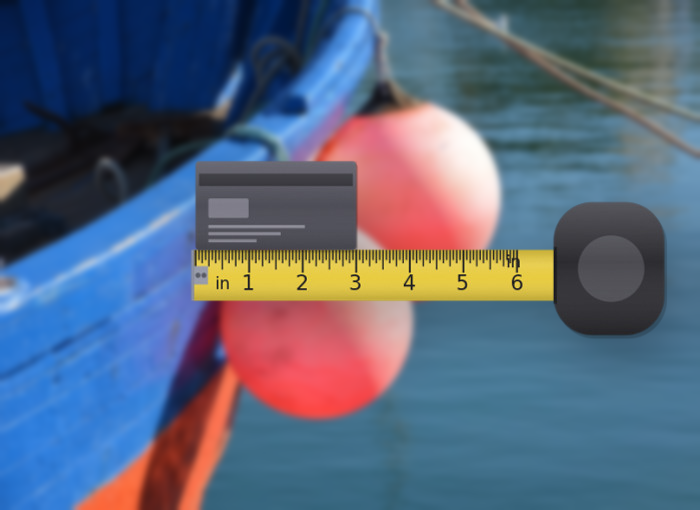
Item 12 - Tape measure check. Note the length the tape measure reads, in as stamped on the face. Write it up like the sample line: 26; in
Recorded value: 3; in
